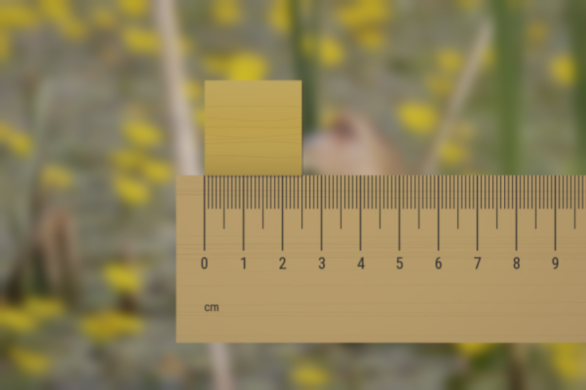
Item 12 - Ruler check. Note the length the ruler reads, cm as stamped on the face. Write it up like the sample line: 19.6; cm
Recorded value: 2.5; cm
